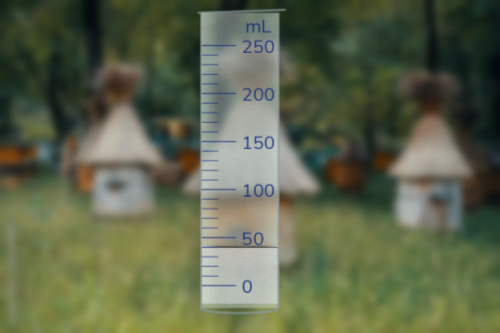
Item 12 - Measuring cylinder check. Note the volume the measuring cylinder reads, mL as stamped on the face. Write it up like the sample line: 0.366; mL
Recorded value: 40; mL
